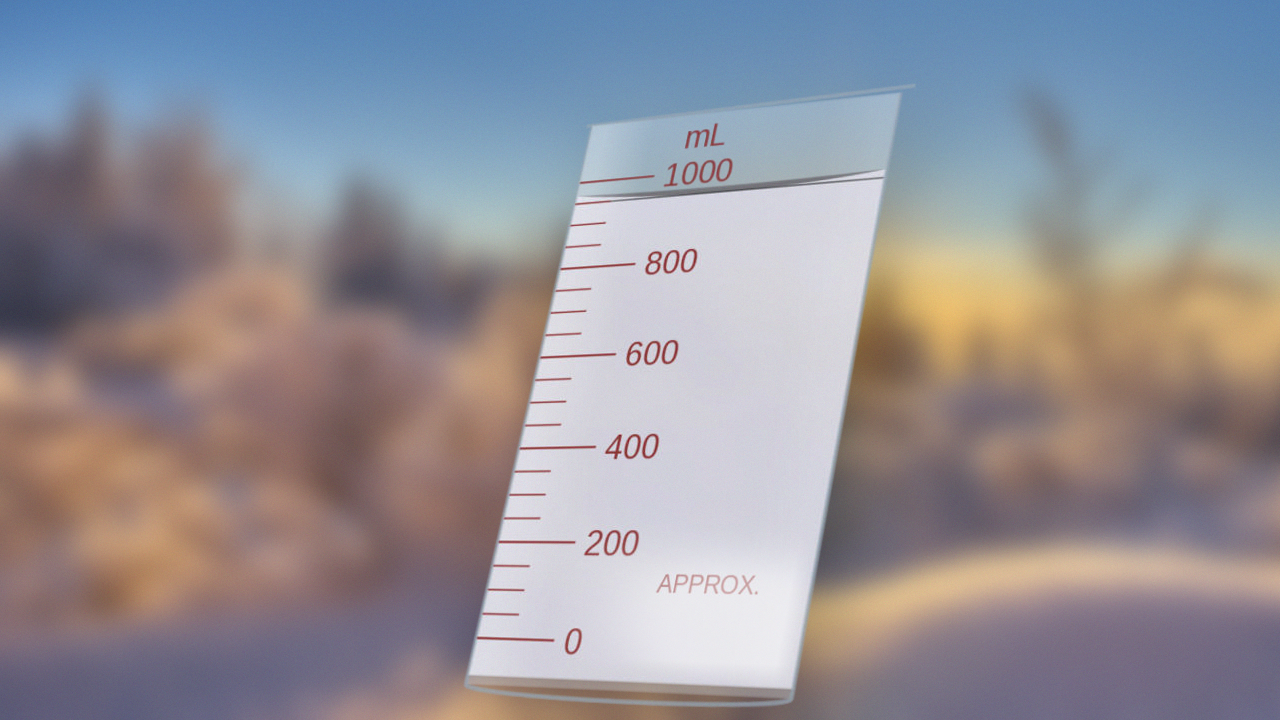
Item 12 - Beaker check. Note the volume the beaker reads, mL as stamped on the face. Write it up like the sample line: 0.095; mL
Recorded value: 950; mL
